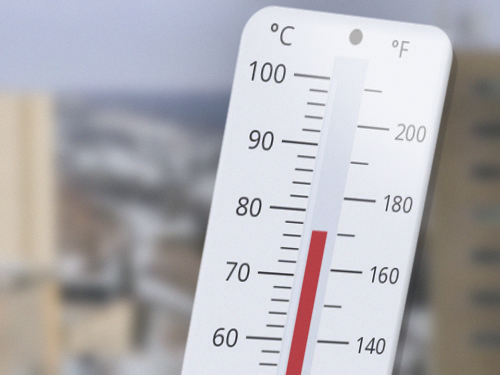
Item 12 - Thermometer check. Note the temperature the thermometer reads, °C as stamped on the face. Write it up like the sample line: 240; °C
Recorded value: 77; °C
